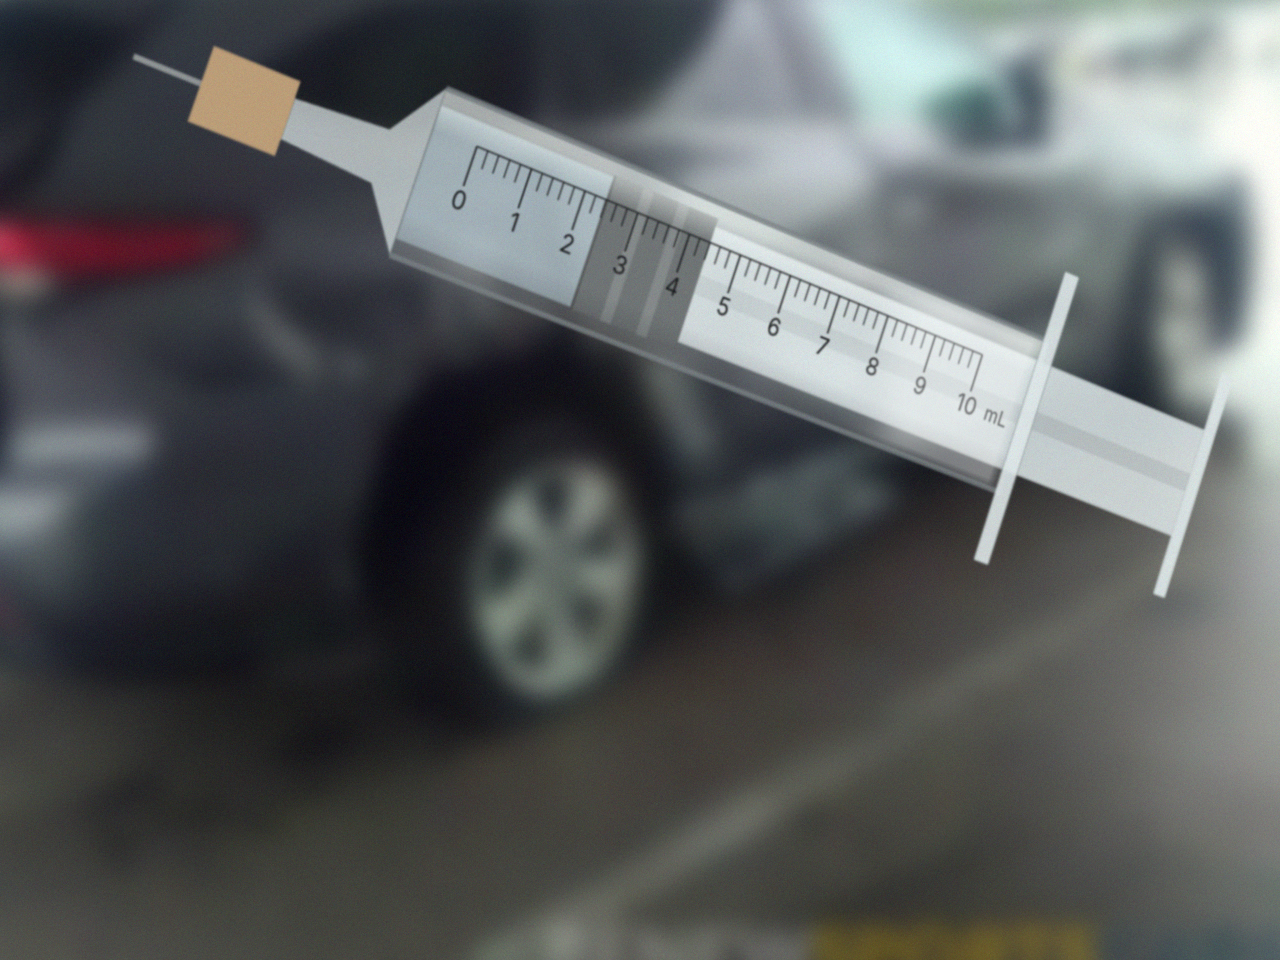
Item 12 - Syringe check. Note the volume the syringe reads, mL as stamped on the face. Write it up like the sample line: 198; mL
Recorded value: 2.4; mL
